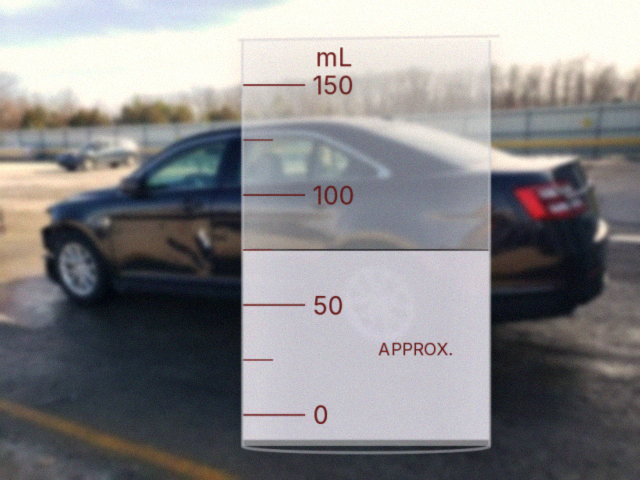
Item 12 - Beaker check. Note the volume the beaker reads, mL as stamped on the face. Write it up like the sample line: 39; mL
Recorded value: 75; mL
